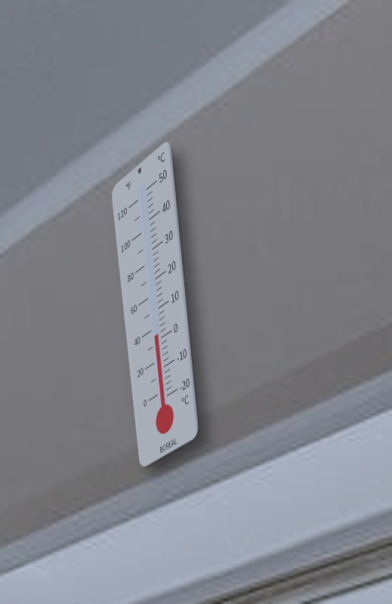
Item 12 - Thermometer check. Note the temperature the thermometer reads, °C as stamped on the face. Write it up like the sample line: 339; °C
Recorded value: 2; °C
